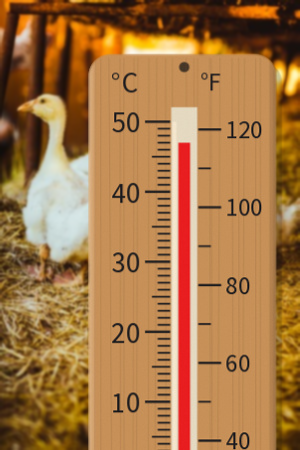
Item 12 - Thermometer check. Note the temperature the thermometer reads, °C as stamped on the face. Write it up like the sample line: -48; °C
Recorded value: 47; °C
